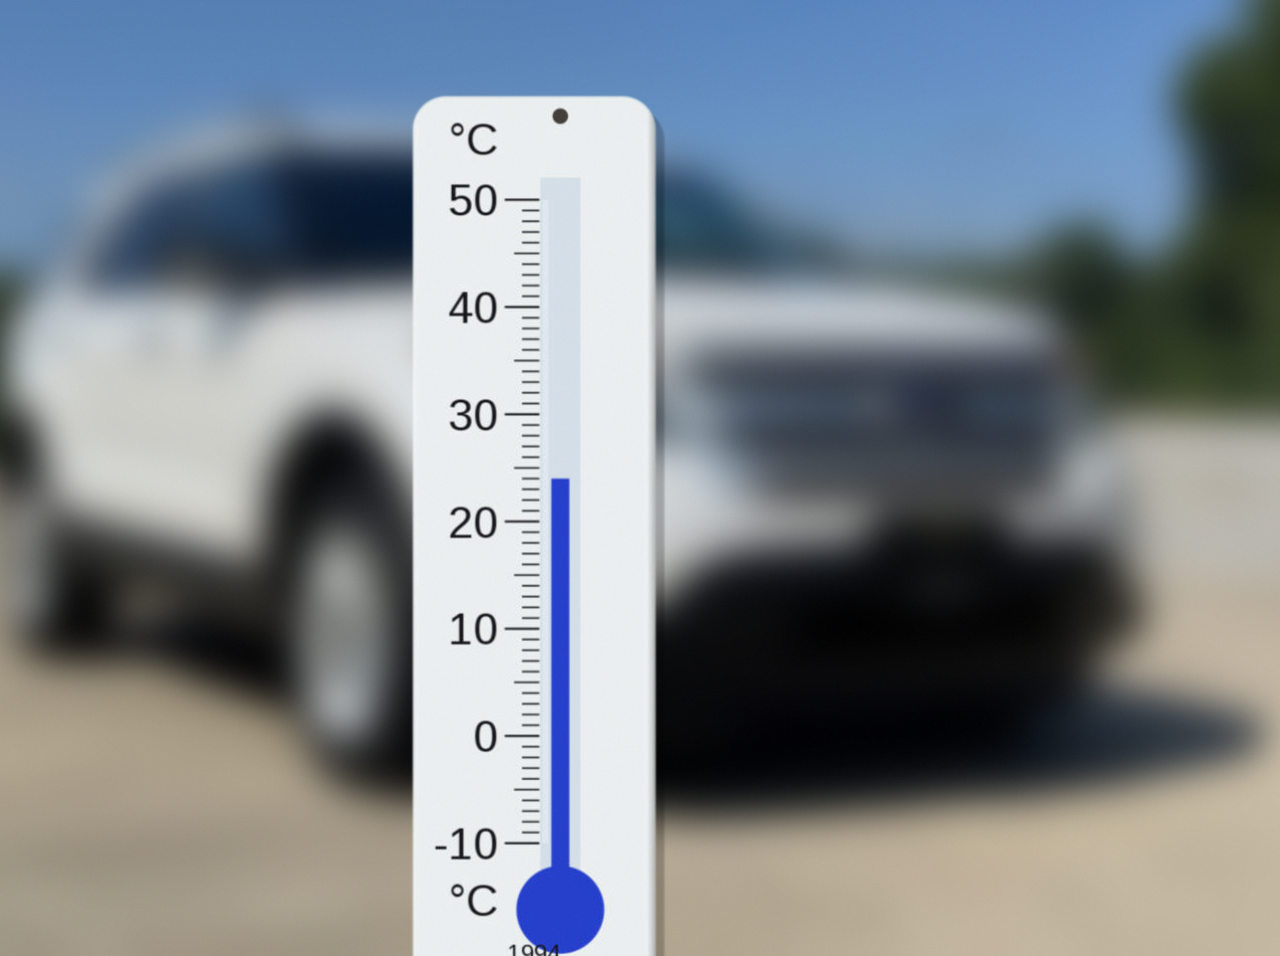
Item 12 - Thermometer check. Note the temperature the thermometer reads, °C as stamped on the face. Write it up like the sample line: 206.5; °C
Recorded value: 24; °C
